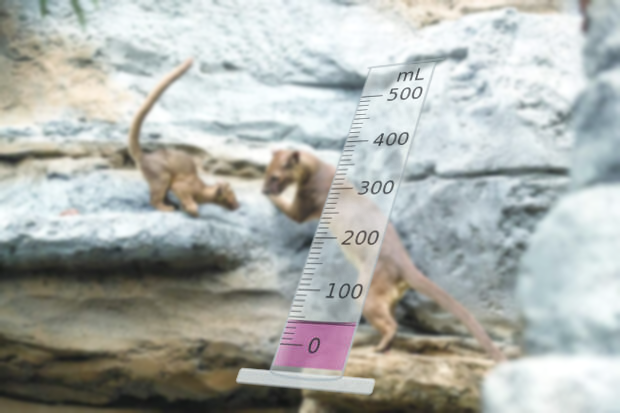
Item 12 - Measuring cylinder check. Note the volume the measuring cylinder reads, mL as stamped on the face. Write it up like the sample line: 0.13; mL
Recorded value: 40; mL
